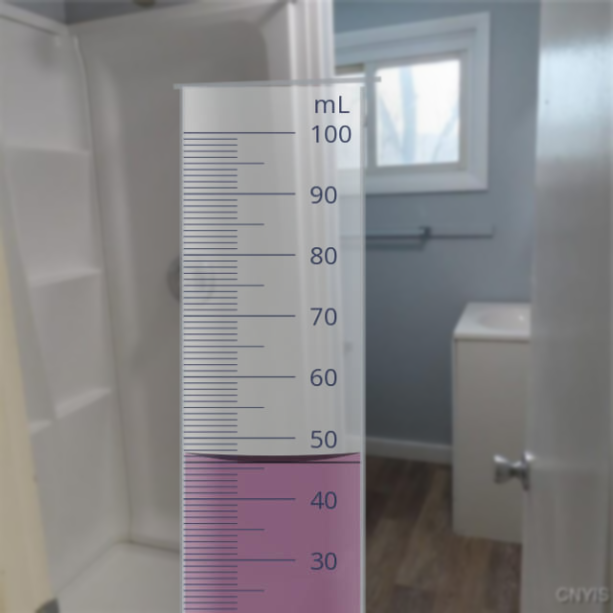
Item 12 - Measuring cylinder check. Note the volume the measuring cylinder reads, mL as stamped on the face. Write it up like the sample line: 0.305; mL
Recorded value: 46; mL
